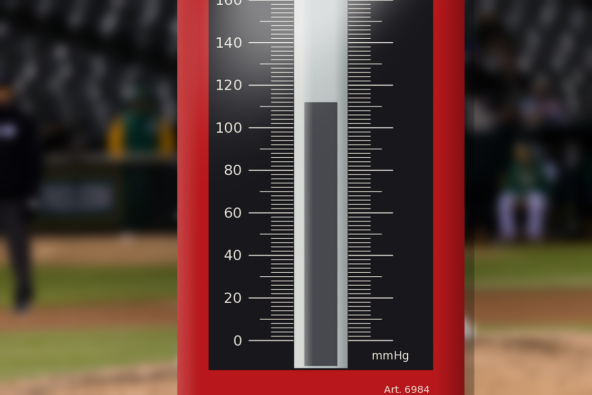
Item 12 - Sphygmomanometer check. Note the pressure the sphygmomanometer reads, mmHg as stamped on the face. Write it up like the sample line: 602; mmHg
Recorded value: 112; mmHg
